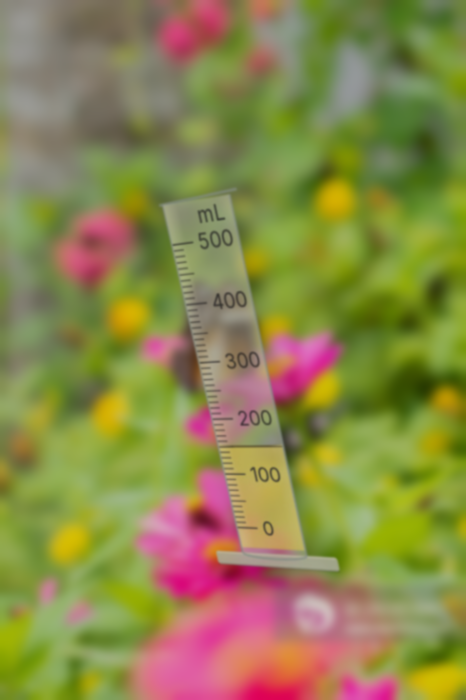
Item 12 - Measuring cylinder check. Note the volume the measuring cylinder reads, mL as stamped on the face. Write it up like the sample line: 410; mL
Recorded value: 150; mL
